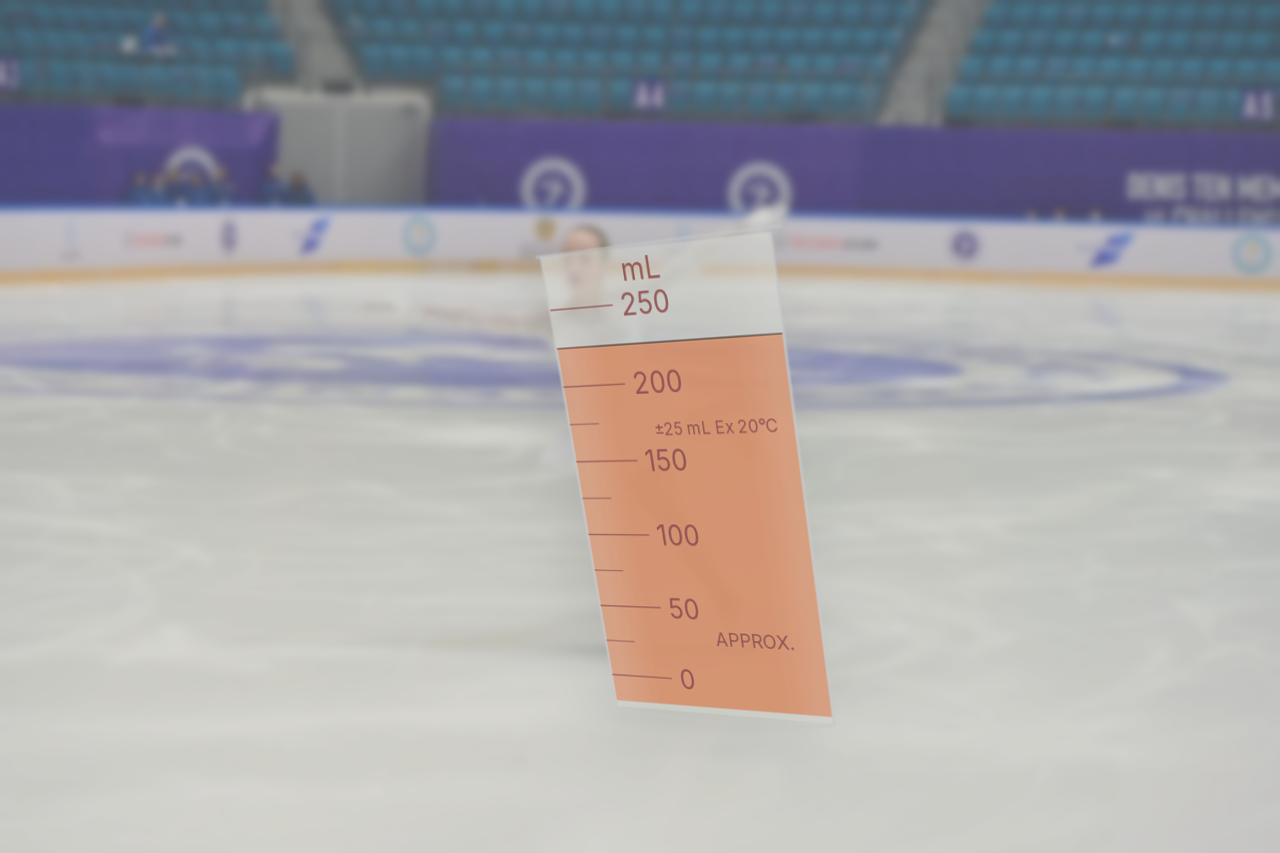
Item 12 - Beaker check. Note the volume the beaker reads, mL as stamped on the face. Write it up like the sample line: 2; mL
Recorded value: 225; mL
